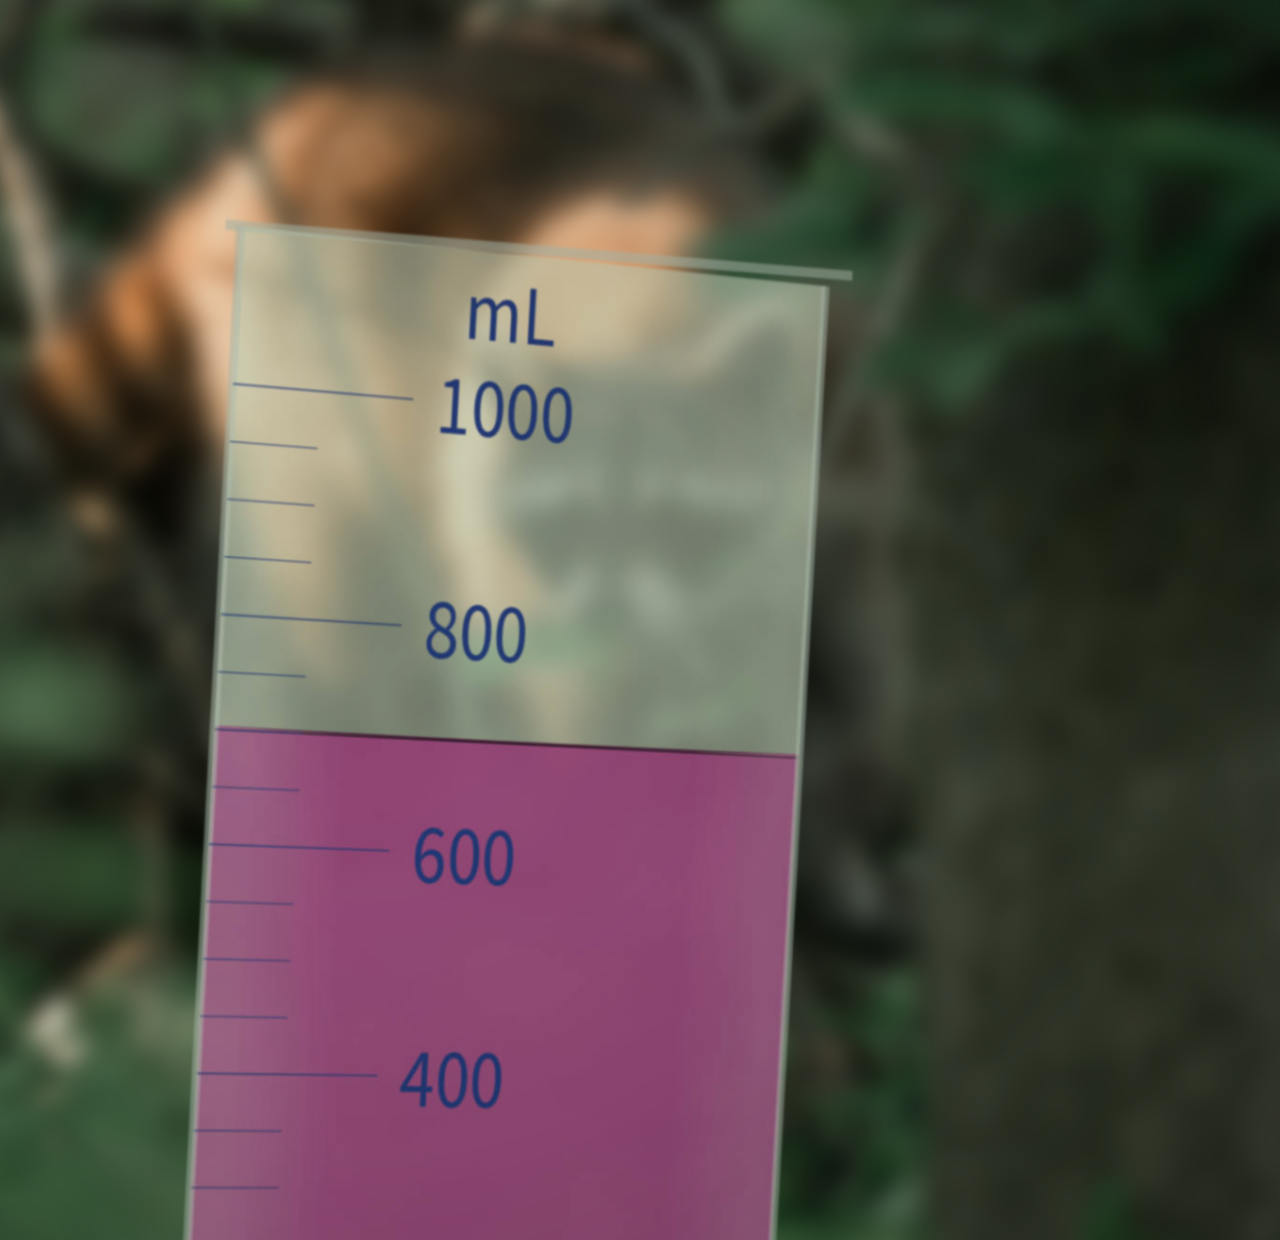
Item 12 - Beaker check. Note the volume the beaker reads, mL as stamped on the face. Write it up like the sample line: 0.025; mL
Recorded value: 700; mL
